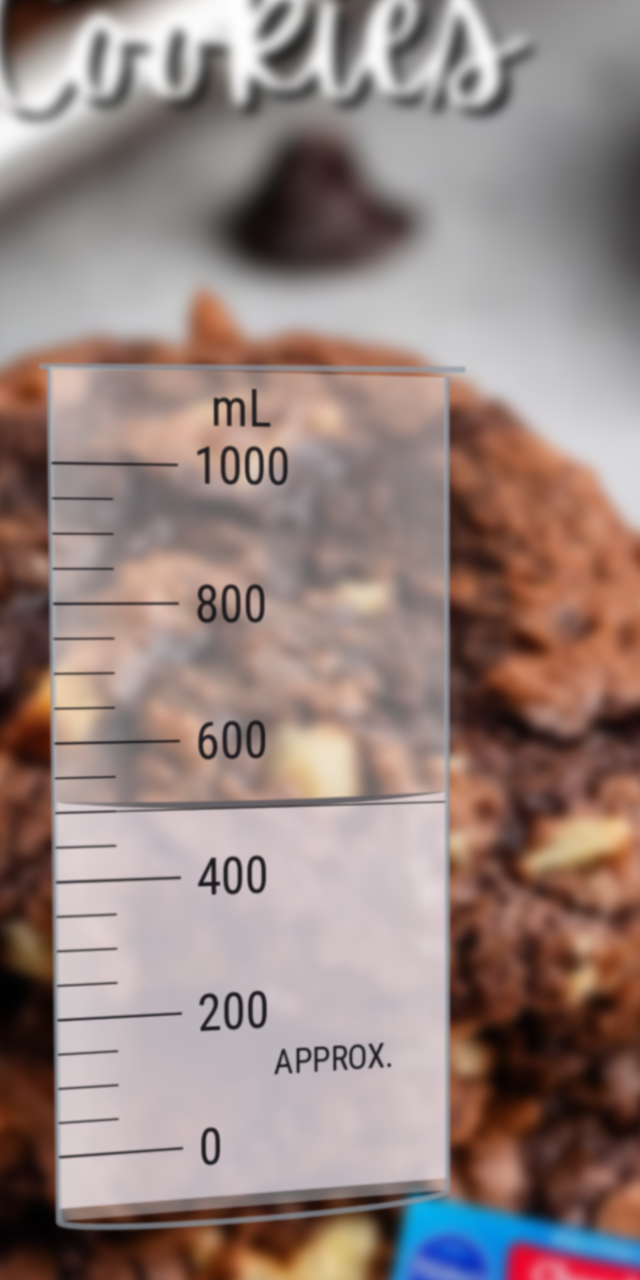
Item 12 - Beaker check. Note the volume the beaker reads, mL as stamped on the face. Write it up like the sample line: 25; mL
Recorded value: 500; mL
